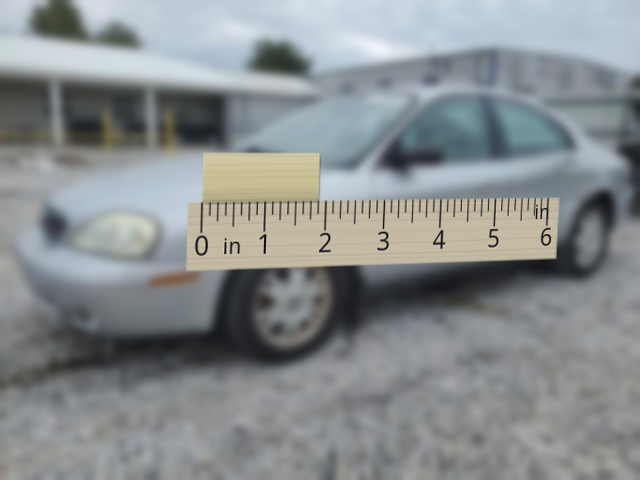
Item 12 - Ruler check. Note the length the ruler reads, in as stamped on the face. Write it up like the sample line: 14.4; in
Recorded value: 1.875; in
